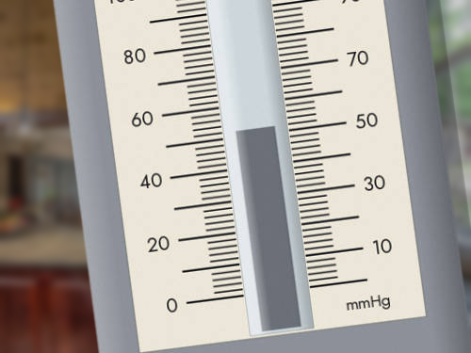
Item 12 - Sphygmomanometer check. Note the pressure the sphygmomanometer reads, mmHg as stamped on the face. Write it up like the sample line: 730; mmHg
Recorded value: 52; mmHg
